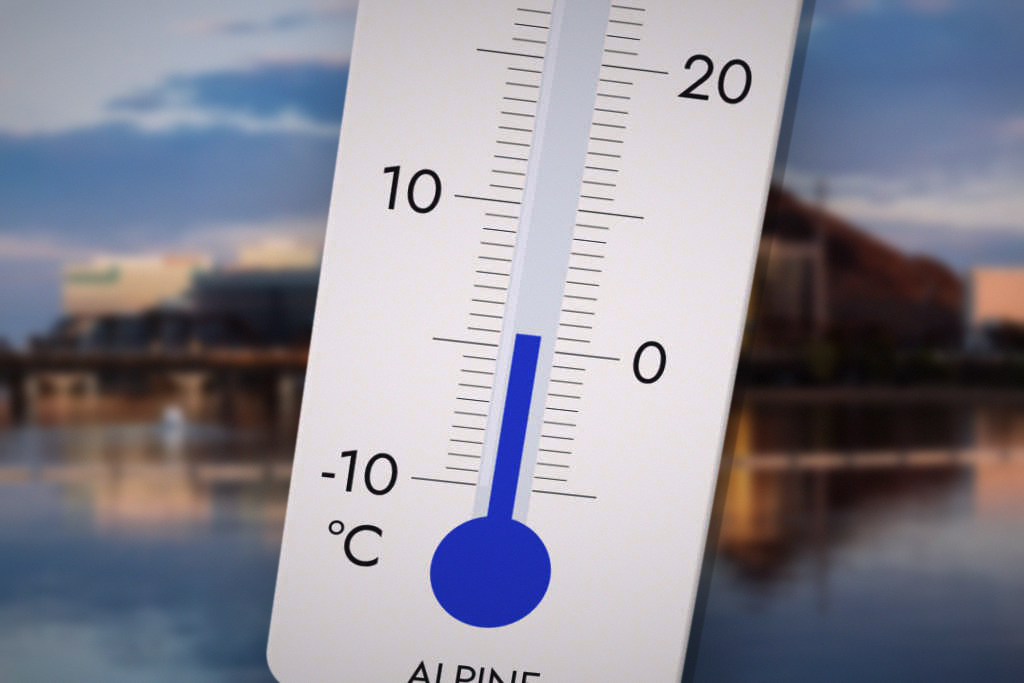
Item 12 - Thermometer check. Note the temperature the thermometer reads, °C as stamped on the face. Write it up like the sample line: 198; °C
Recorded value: 1; °C
